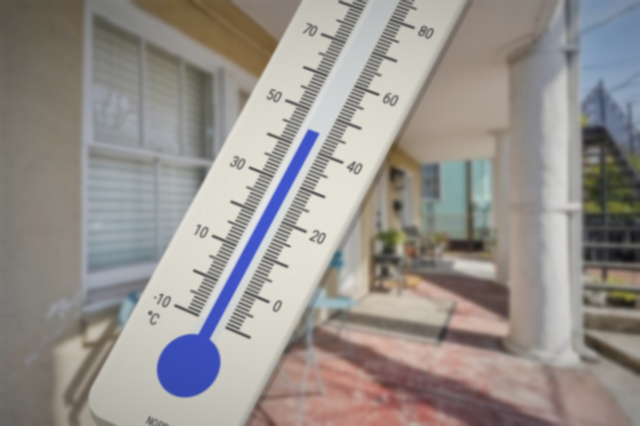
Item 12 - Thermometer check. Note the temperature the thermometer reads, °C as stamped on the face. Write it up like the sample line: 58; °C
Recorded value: 45; °C
